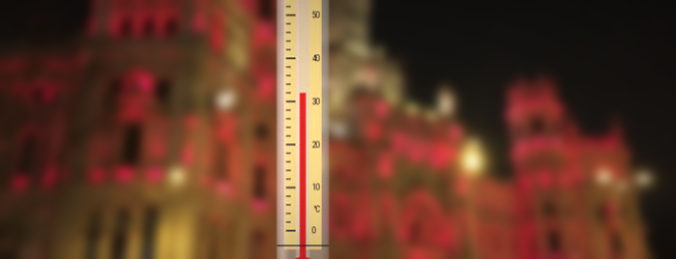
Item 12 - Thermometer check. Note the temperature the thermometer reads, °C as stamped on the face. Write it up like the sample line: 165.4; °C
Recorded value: 32; °C
